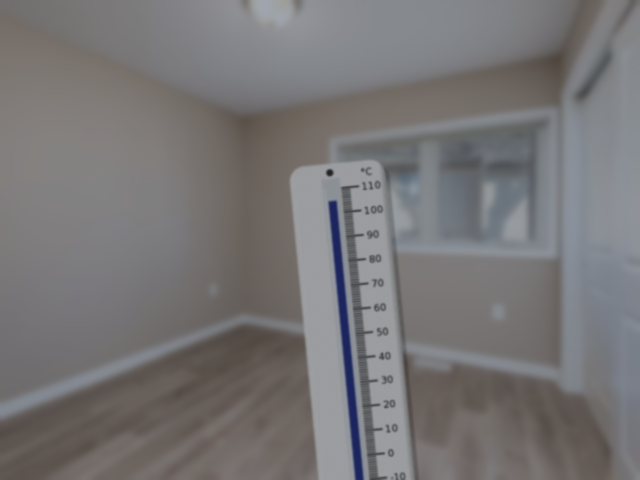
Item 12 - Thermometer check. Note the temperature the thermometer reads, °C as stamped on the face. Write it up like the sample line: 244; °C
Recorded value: 105; °C
